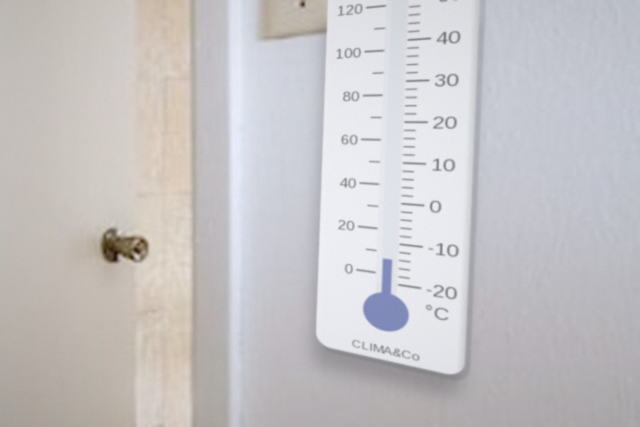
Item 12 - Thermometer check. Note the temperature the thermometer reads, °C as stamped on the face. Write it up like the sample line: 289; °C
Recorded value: -14; °C
